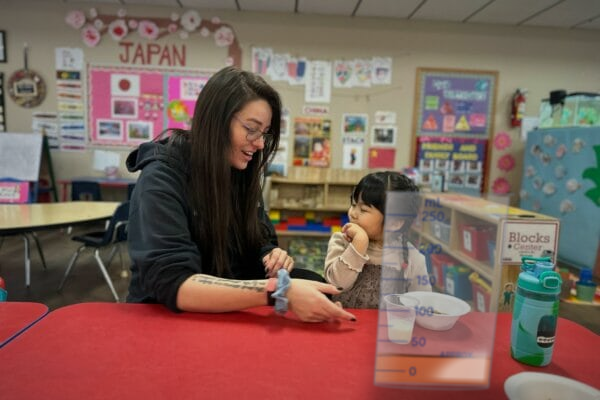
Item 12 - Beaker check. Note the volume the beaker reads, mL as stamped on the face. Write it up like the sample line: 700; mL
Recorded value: 25; mL
